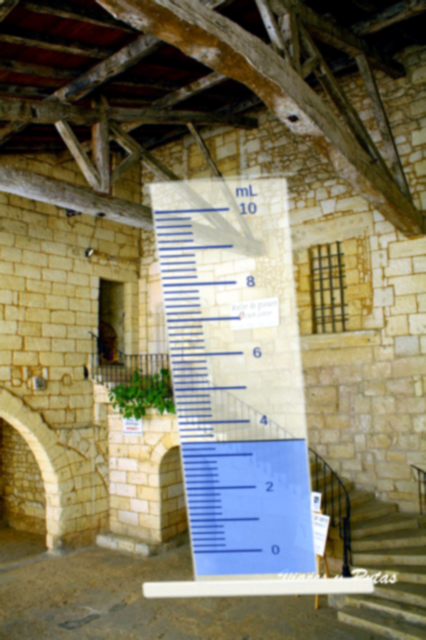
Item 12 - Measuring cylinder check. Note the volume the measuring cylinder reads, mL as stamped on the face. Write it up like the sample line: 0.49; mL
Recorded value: 3.4; mL
